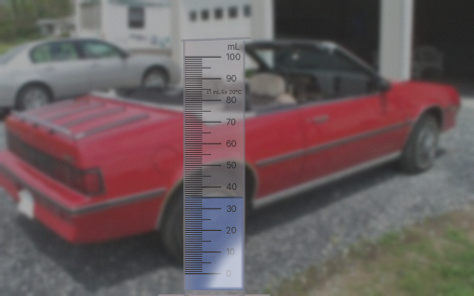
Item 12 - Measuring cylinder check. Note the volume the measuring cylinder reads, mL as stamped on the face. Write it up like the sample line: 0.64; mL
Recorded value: 35; mL
